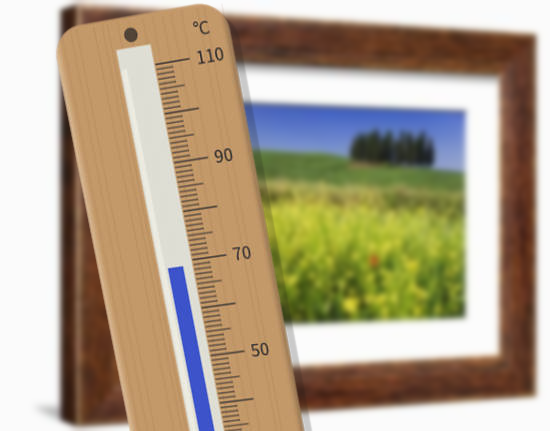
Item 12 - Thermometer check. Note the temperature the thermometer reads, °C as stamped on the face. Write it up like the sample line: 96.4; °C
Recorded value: 69; °C
